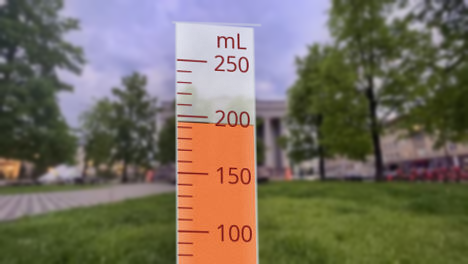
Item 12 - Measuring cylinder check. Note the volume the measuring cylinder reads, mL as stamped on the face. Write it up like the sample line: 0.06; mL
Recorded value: 195; mL
